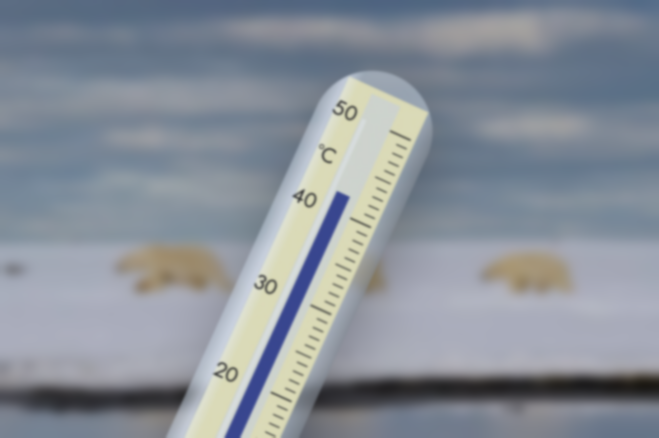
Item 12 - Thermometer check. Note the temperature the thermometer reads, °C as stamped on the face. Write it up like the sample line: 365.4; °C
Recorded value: 42; °C
